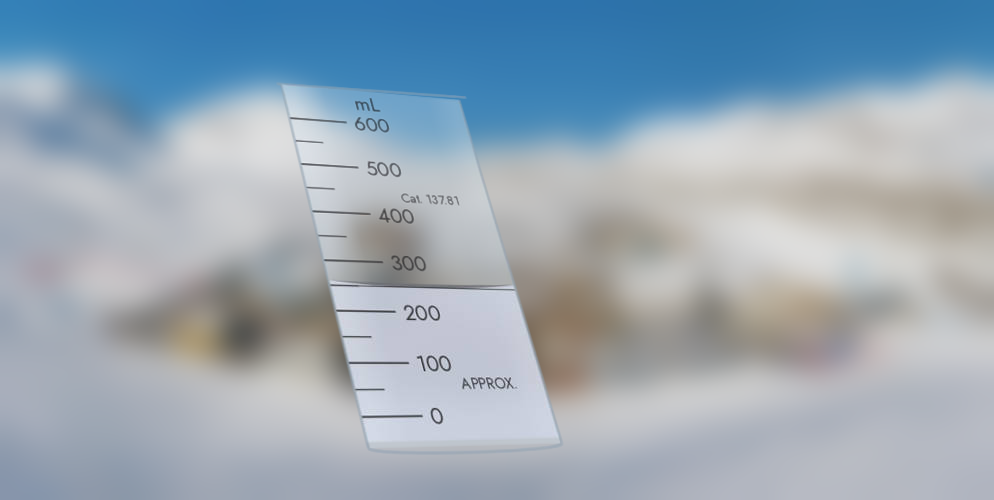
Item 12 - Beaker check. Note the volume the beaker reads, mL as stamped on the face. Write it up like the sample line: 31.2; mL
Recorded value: 250; mL
